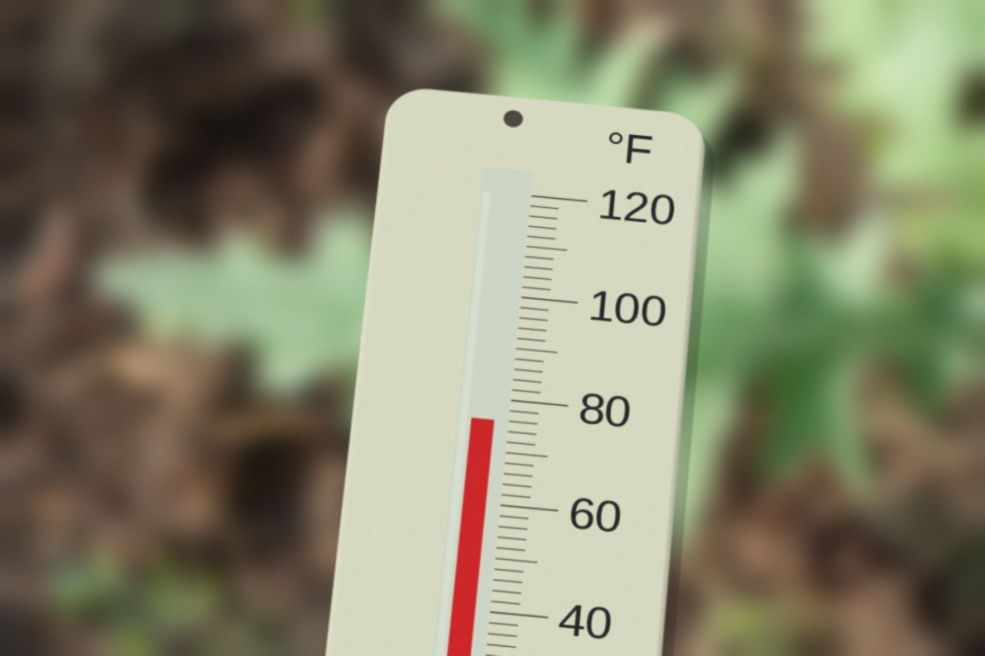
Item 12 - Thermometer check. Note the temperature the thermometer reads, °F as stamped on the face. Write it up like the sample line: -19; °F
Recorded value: 76; °F
